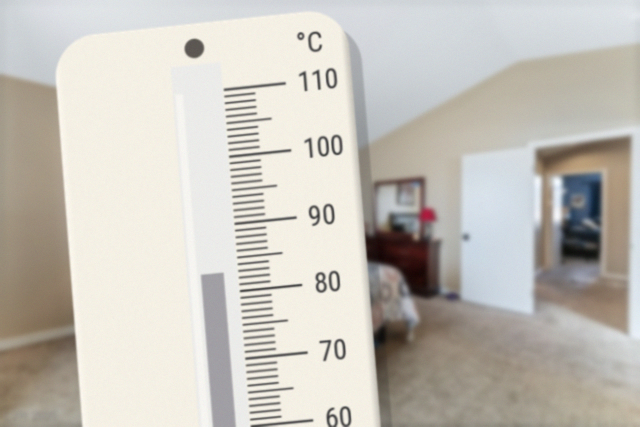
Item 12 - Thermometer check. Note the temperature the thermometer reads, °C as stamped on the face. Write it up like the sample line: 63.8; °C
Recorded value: 83; °C
